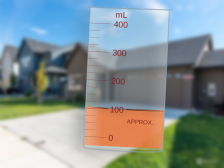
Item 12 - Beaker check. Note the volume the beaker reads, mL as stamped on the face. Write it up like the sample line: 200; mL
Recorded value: 100; mL
